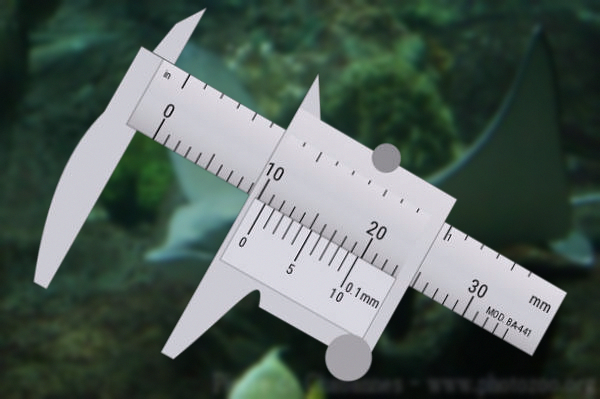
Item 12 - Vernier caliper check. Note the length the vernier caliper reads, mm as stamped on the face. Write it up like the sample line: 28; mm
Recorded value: 10.7; mm
